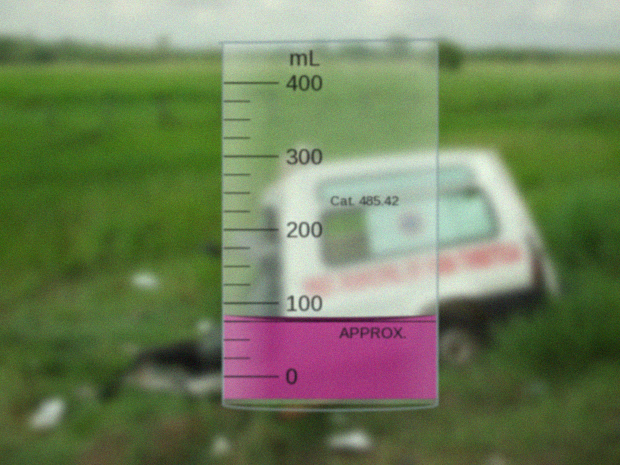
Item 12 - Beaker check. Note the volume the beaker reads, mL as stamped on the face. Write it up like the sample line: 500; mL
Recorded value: 75; mL
